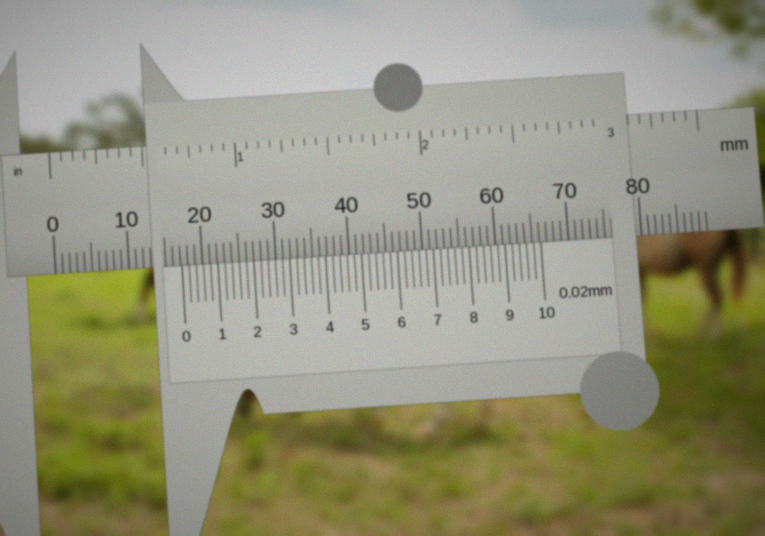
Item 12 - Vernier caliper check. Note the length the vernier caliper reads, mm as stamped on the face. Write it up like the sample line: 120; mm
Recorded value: 17.2; mm
